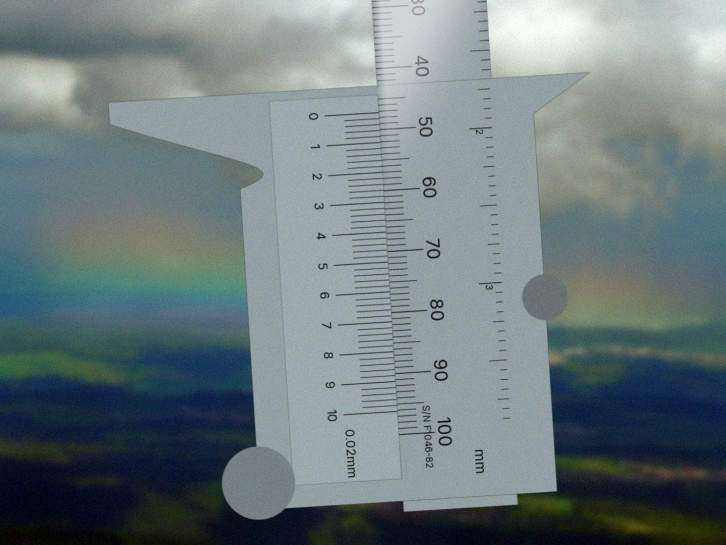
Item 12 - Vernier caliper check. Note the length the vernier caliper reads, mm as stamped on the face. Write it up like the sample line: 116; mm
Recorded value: 47.2; mm
